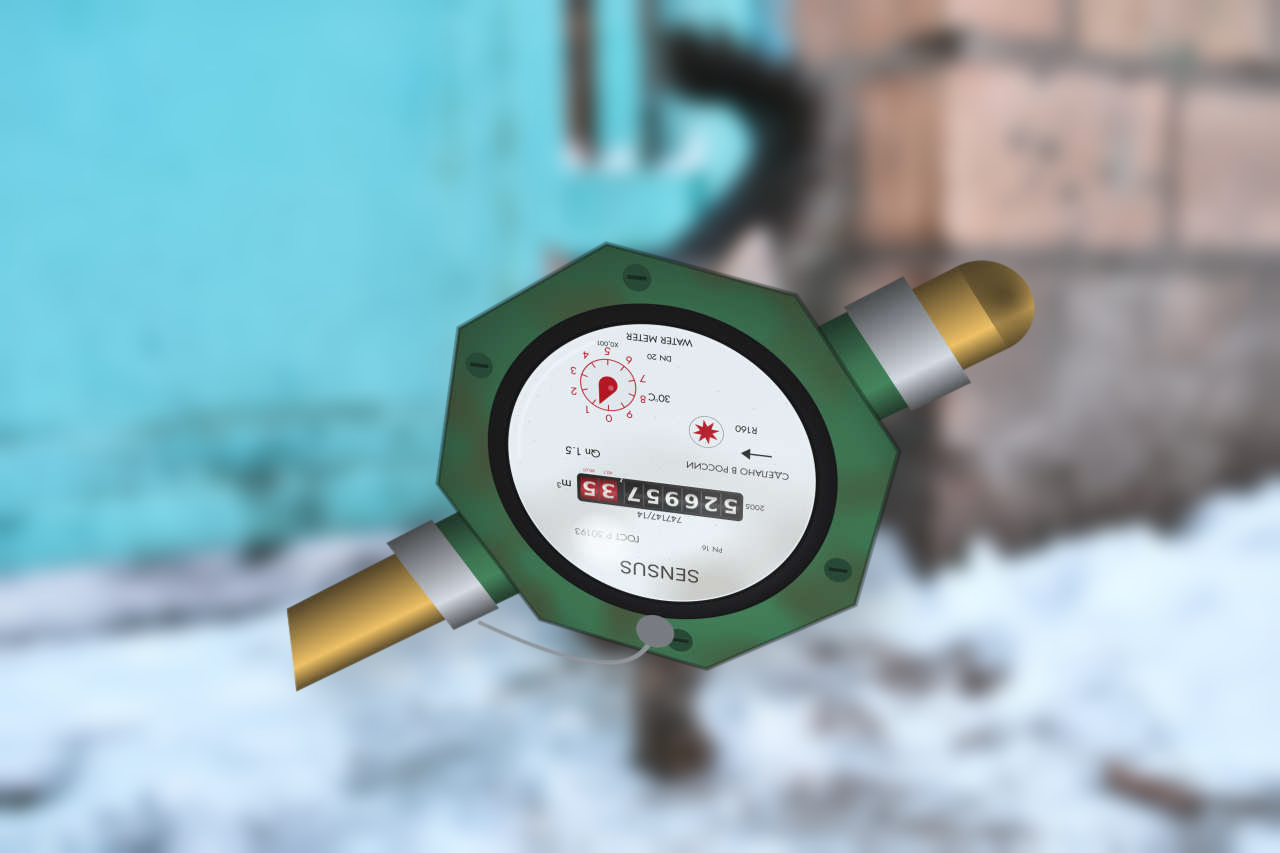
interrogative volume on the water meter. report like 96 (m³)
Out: 526957.350 (m³)
